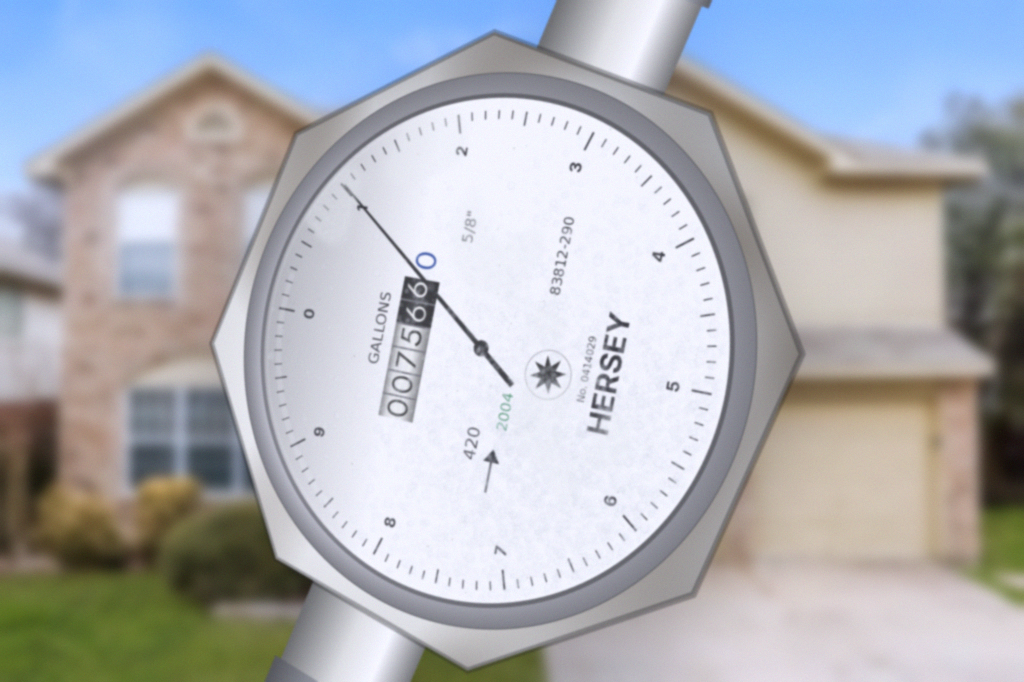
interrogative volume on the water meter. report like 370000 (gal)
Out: 75661.0 (gal)
